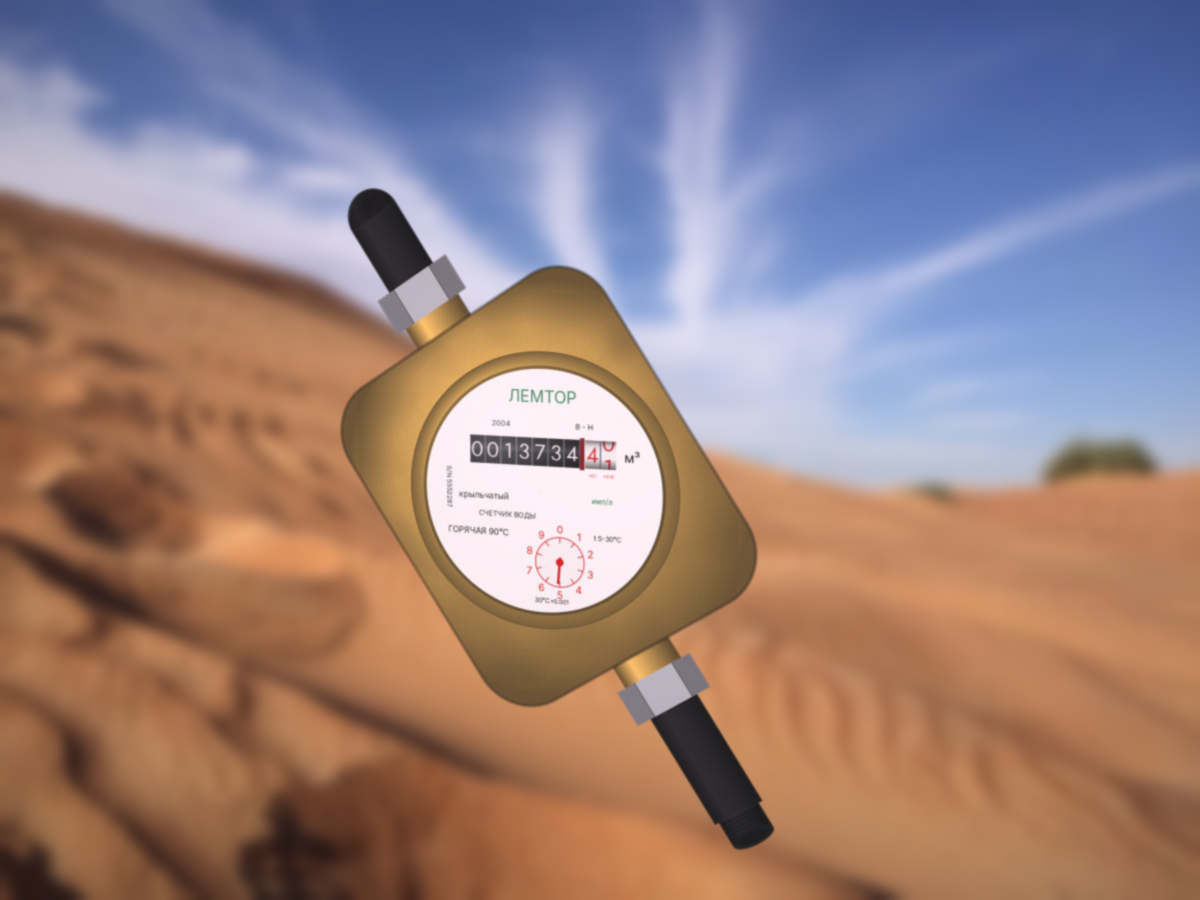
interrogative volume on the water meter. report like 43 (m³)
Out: 13734.405 (m³)
